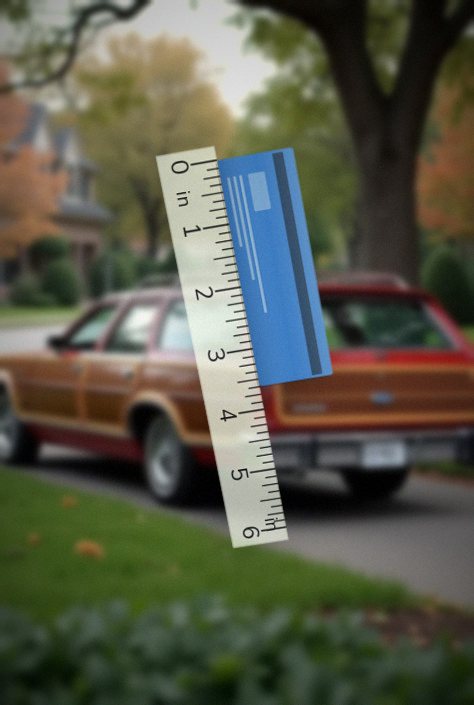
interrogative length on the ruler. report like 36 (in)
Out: 3.625 (in)
